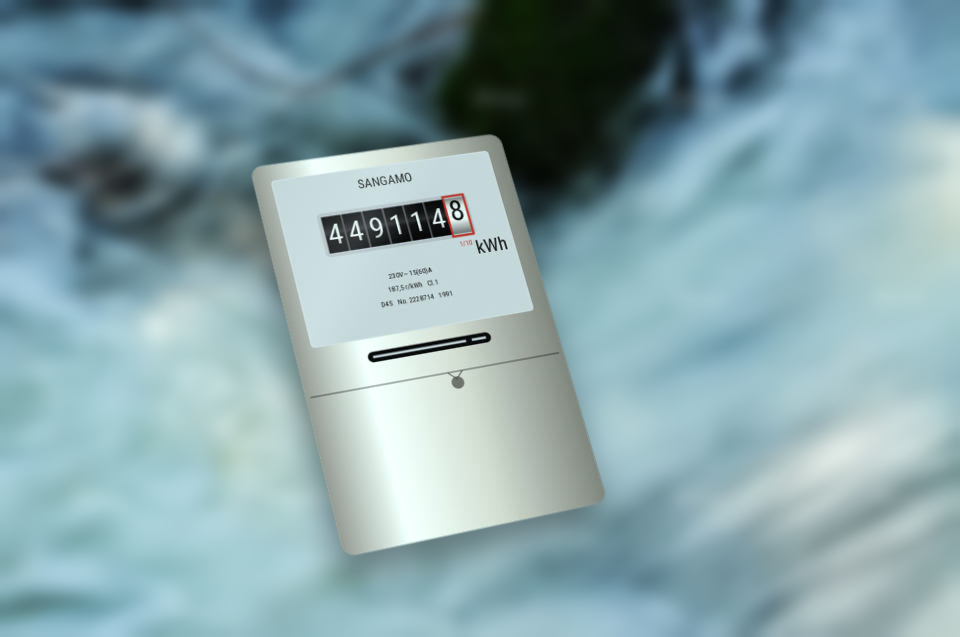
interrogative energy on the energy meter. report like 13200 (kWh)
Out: 449114.8 (kWh)
